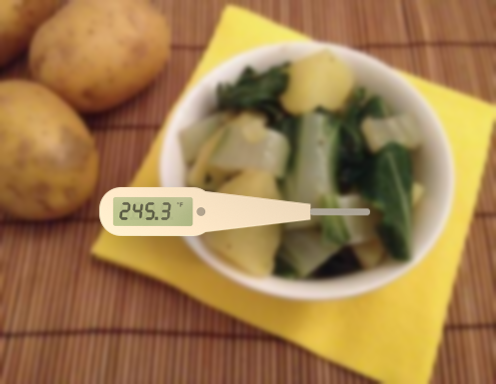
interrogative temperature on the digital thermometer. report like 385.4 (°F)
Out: 245.3 (°F)
